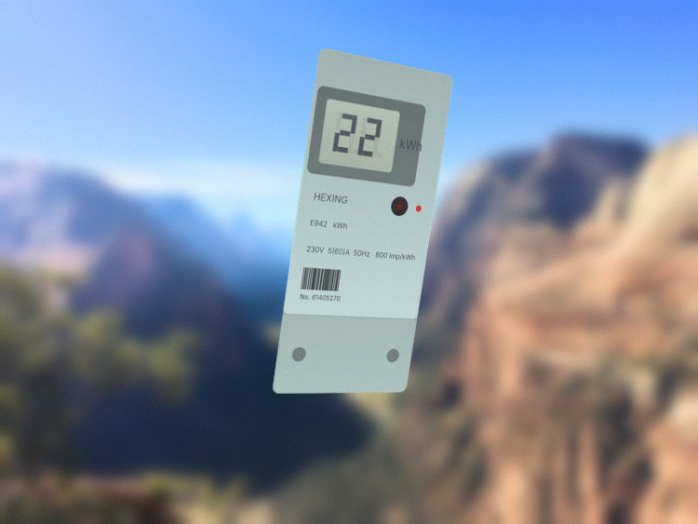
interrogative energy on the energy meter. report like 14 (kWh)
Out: 22 (kWh)
